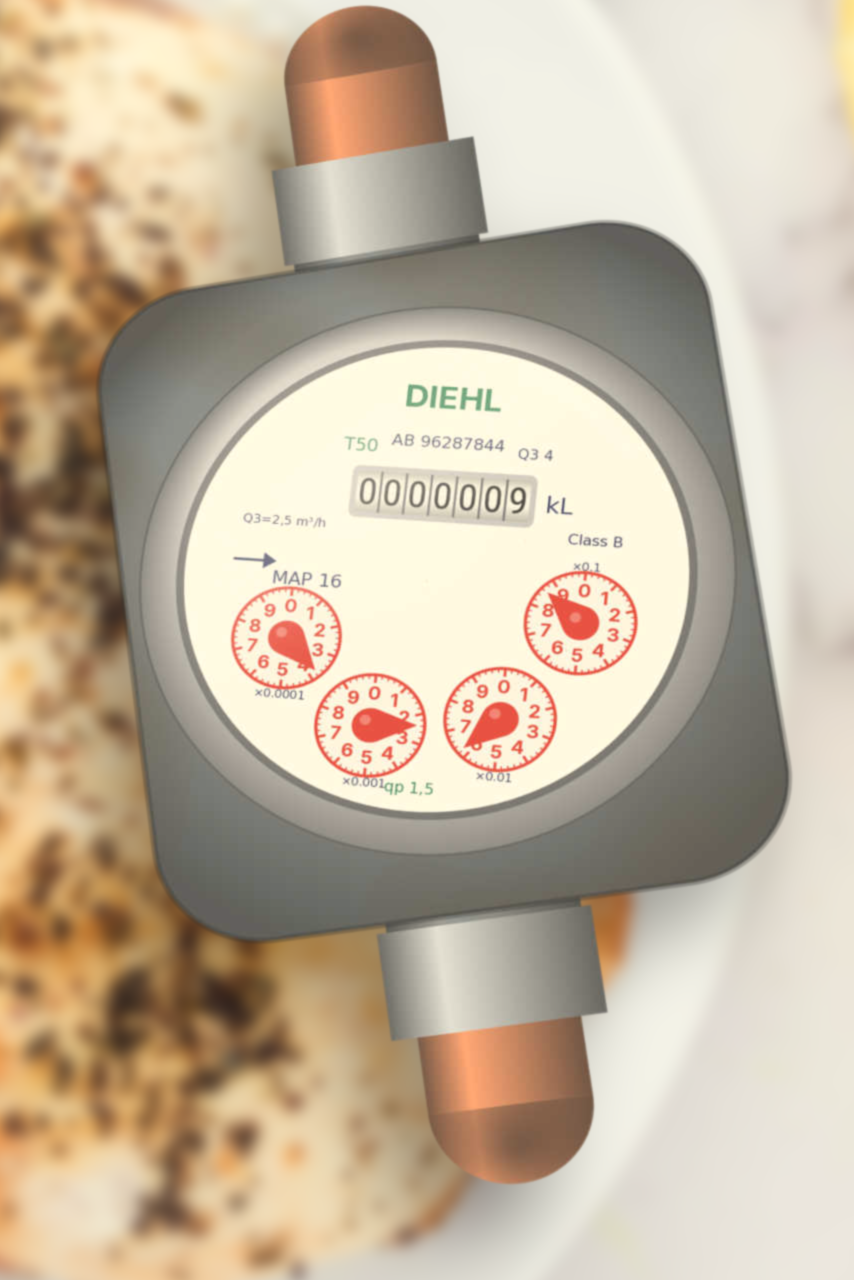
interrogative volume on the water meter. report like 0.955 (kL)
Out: 9.8623 (kL)
